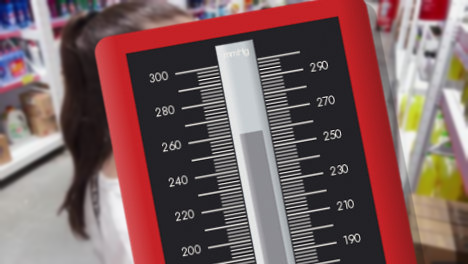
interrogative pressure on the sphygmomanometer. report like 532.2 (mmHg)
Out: 260 (mmHg)
